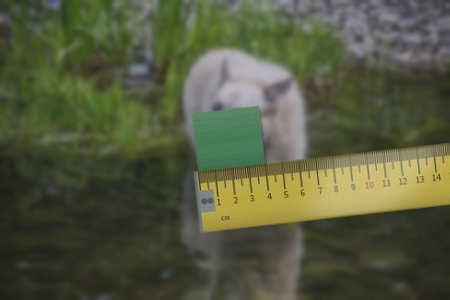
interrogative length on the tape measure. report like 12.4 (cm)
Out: 4 (cm)
